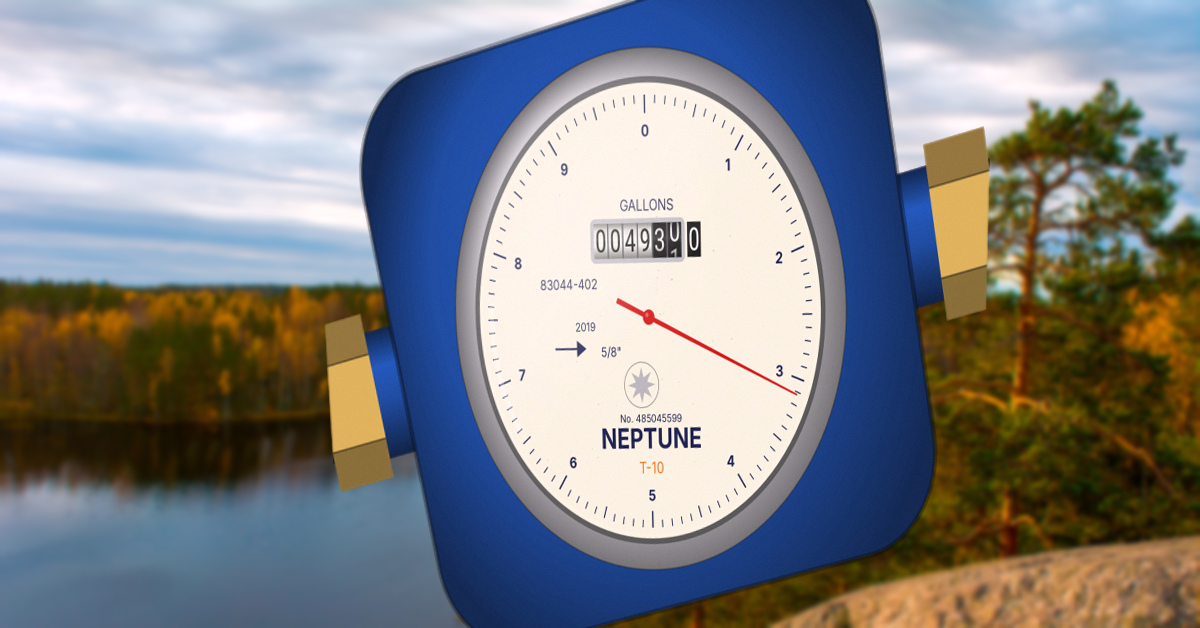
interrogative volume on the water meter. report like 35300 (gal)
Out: 49303.1 (gal)
